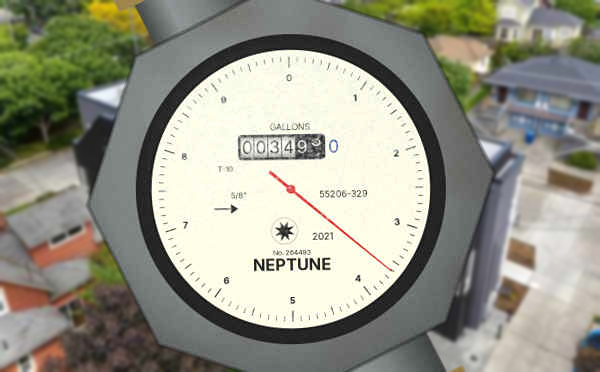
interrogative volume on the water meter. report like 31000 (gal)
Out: 34933.6 (gal)
